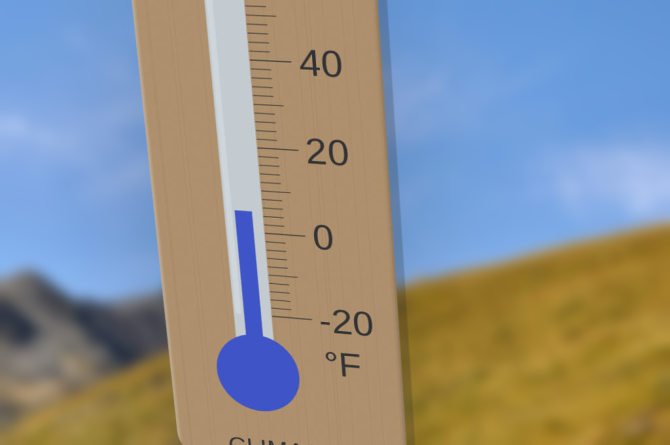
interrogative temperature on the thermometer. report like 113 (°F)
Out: 5 (°F)
